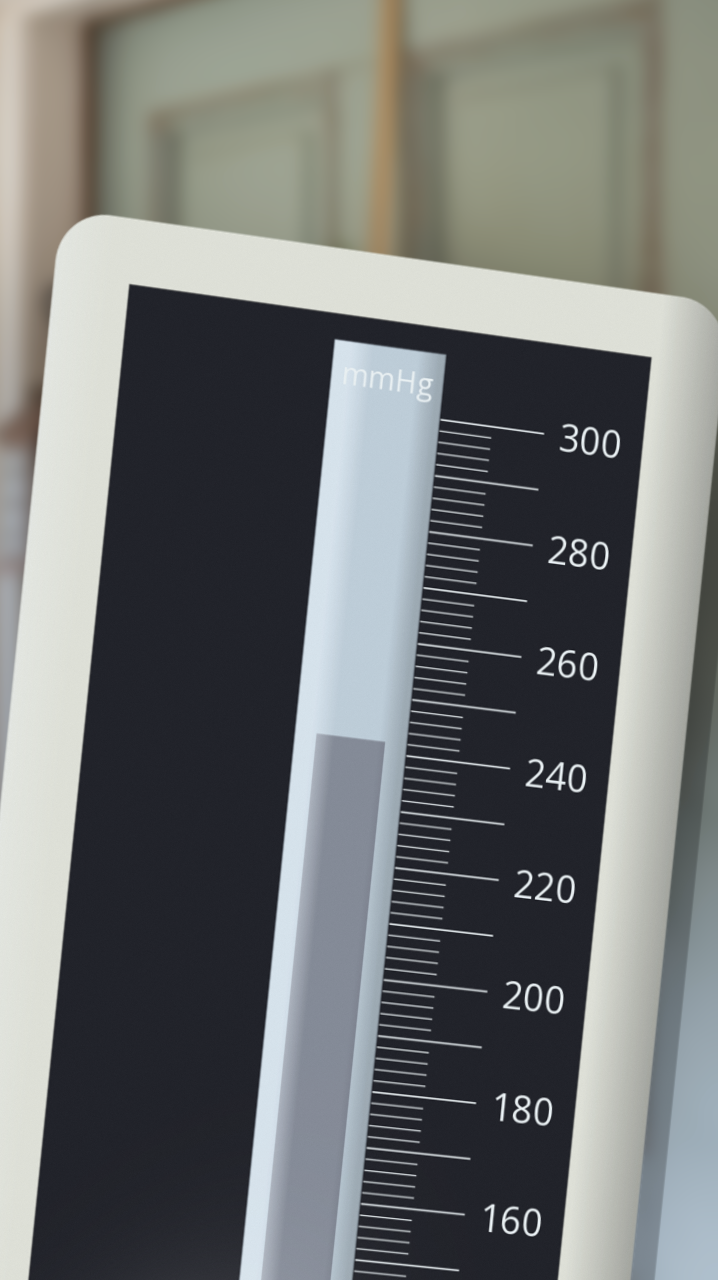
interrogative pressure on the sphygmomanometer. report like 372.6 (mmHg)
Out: 242 (mmHg)
